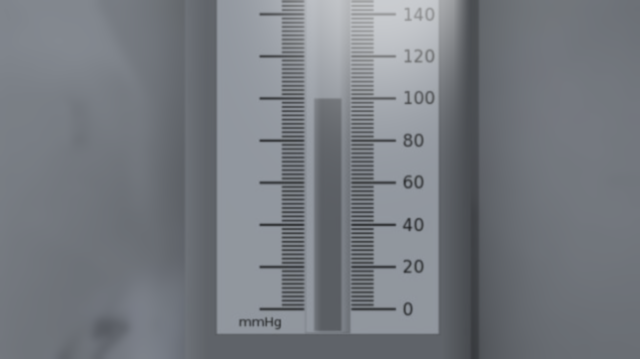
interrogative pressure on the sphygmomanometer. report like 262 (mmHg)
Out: 100 (mmHg)
